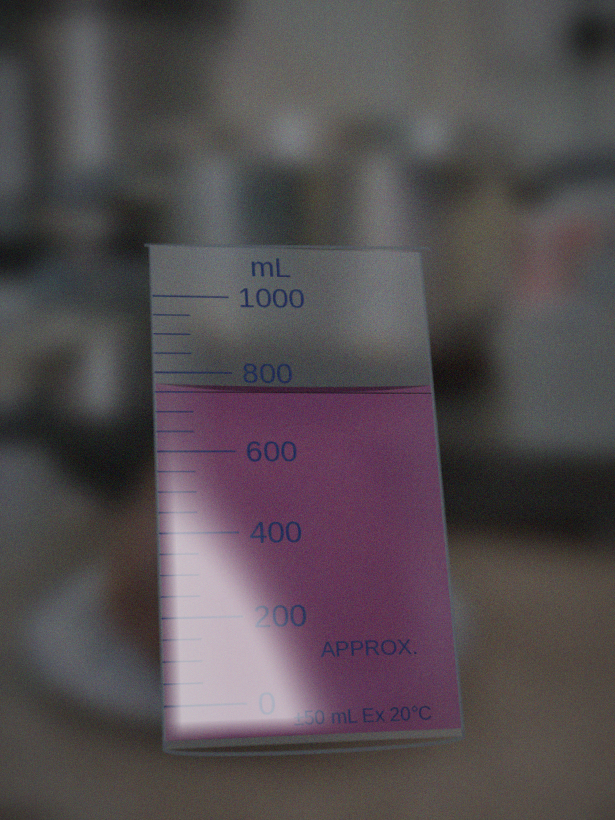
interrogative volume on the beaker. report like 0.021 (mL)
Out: 750 (mL)
